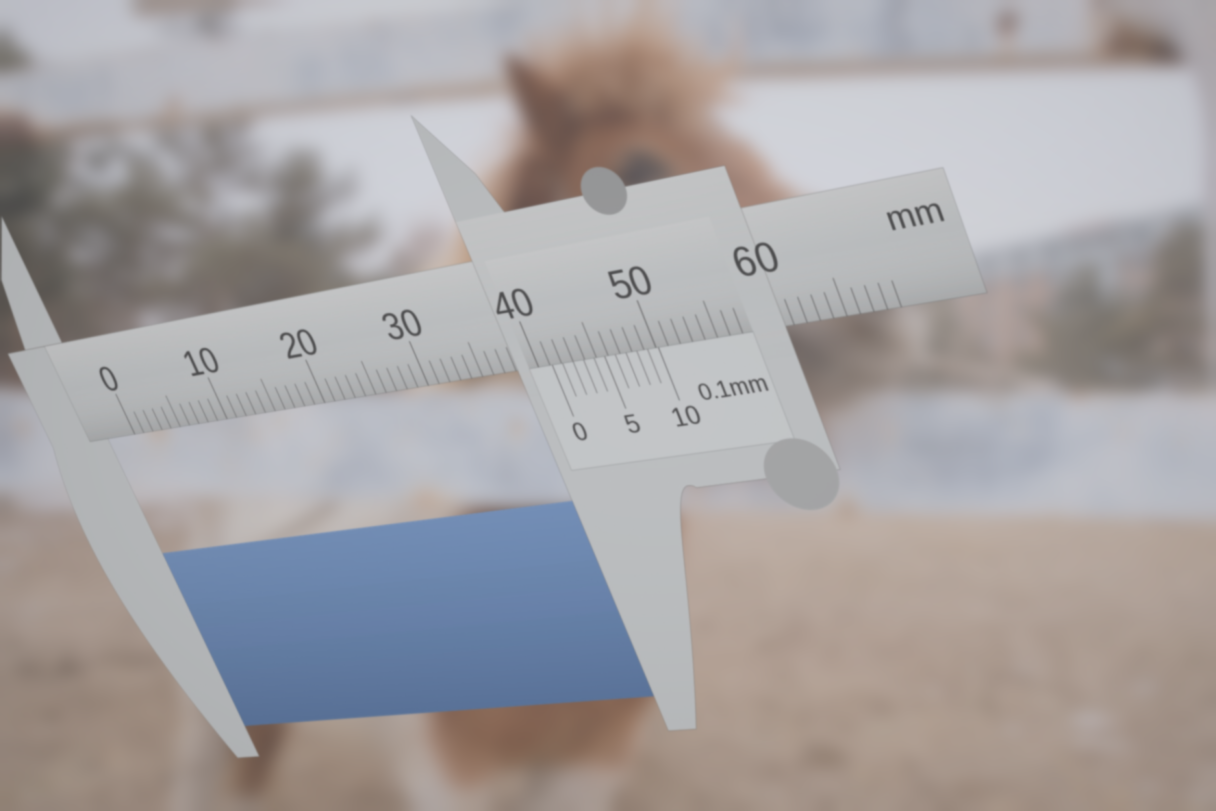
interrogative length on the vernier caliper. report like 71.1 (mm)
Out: 41.2 (mm)
